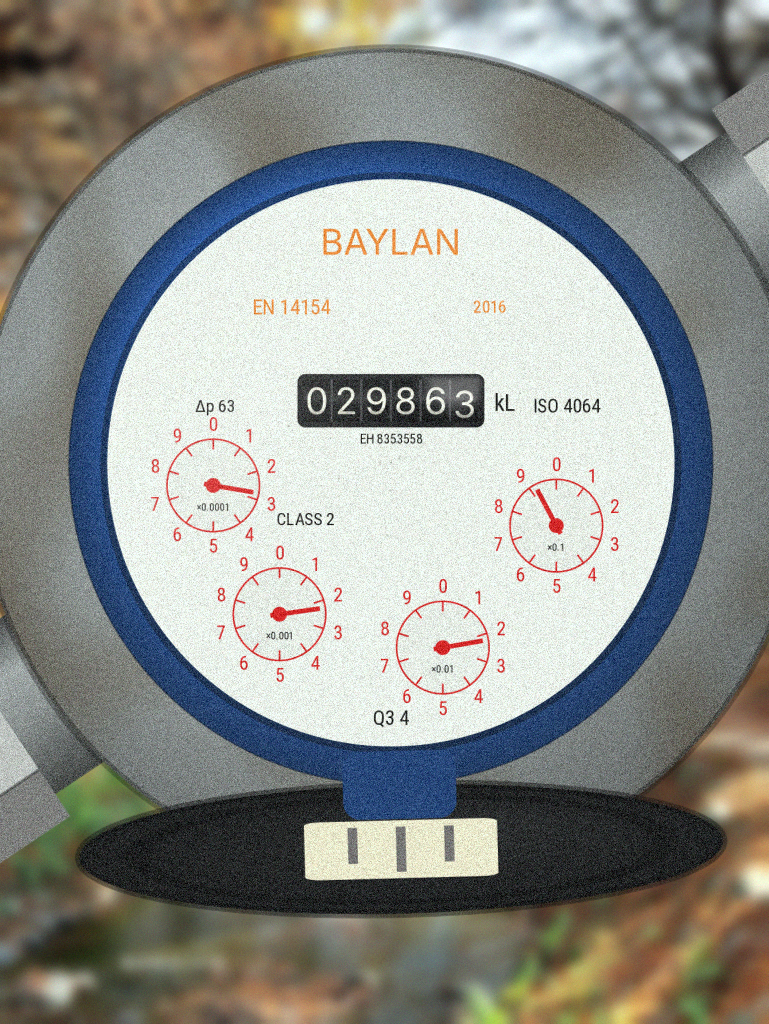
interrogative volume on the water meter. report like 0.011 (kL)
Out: 29862.9222 (kL)
